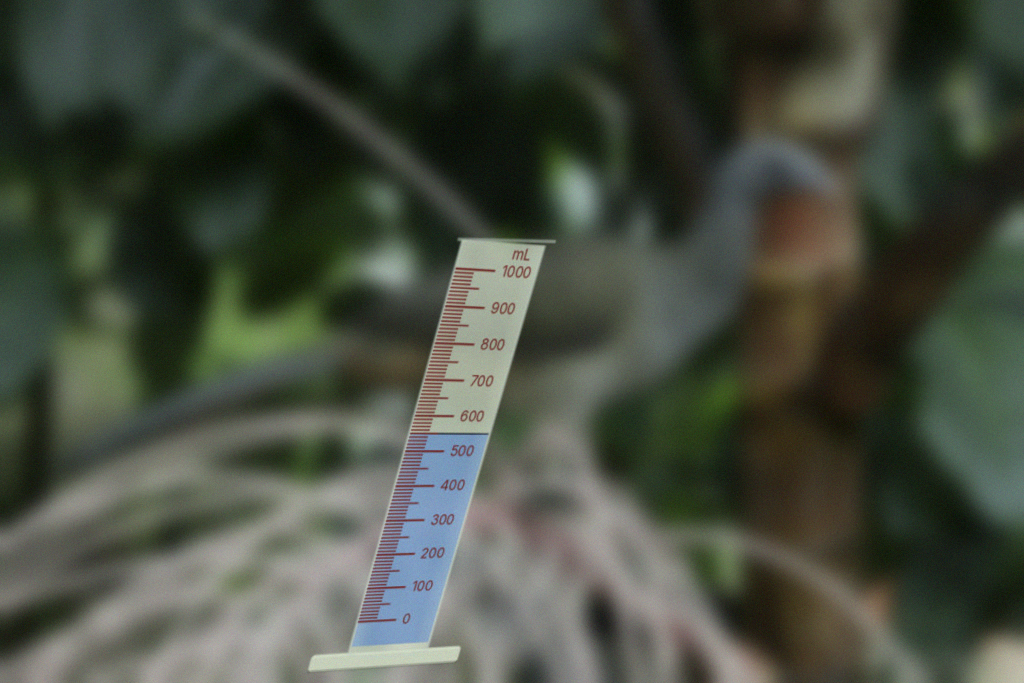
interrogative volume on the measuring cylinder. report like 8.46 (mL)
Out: 550 (mL)
